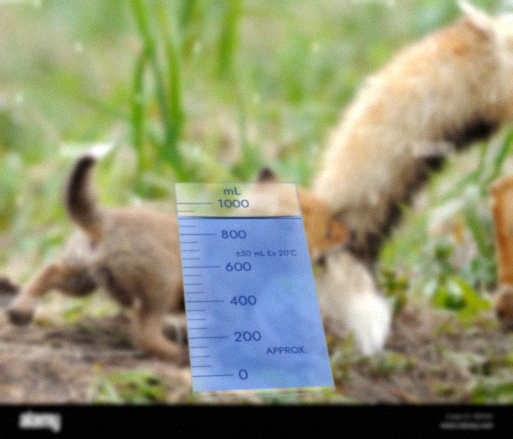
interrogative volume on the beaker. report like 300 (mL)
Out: 900 (mL)
